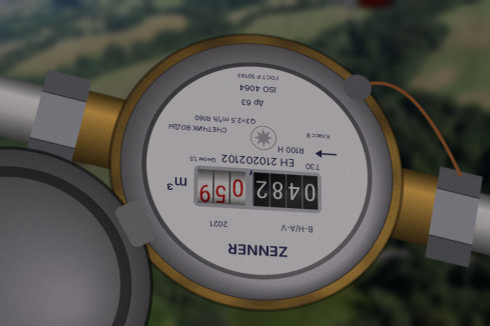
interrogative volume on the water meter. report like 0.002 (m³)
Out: 482.059 (m³)
